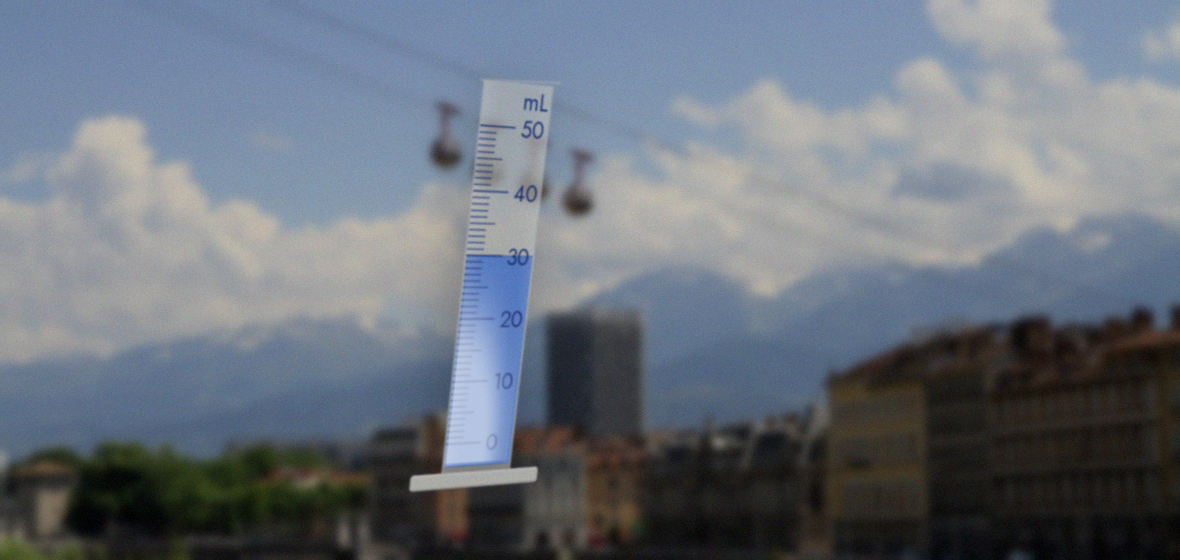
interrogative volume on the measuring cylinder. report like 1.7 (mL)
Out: 30 (mL)
